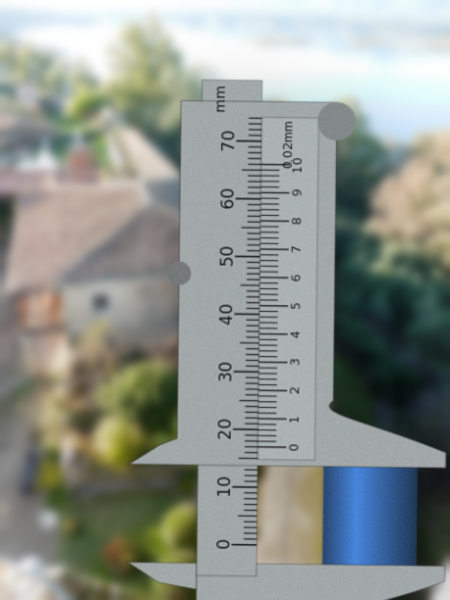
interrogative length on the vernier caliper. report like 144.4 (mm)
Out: 17.0 (mm)
